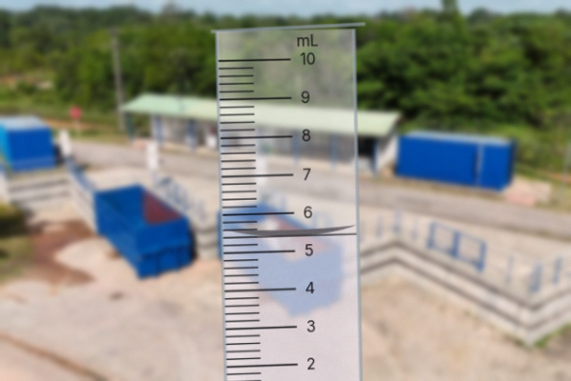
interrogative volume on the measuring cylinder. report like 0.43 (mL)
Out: 5.4 (mL)
